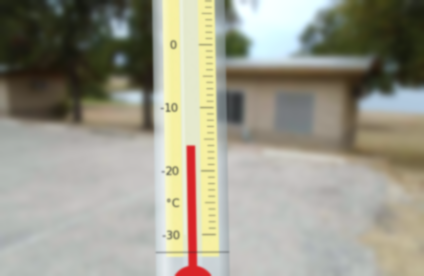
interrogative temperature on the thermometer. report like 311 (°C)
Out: -16 (°C)
